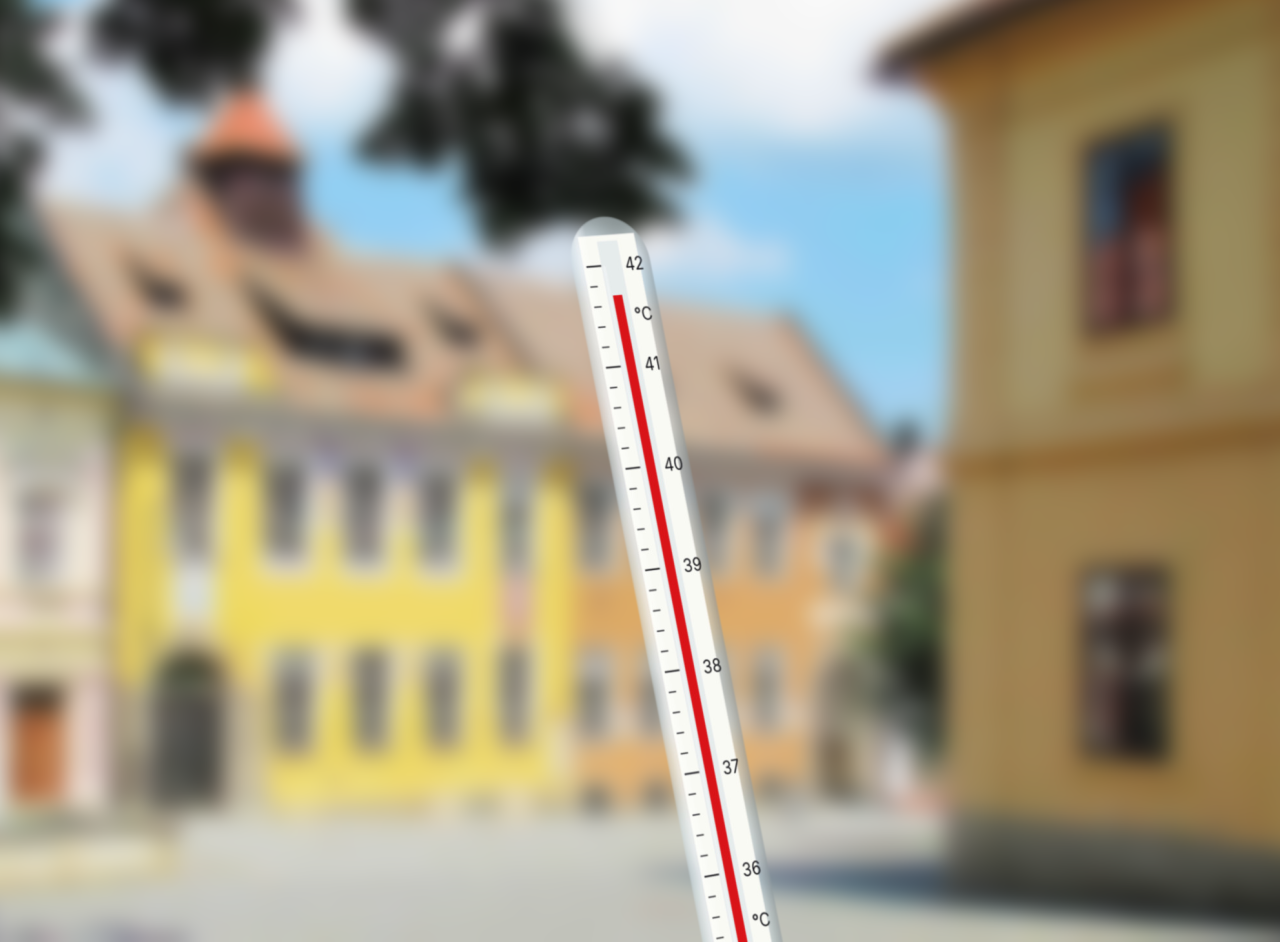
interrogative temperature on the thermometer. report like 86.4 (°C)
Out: 41.7 (°C)
